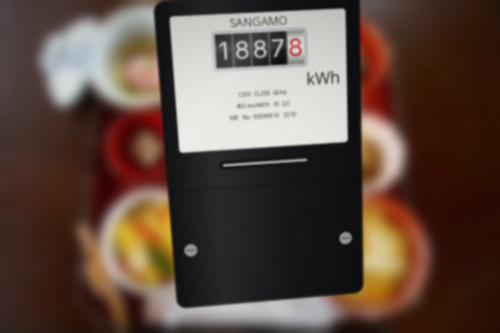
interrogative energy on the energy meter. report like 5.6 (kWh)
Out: 1887.8 (kWh)
